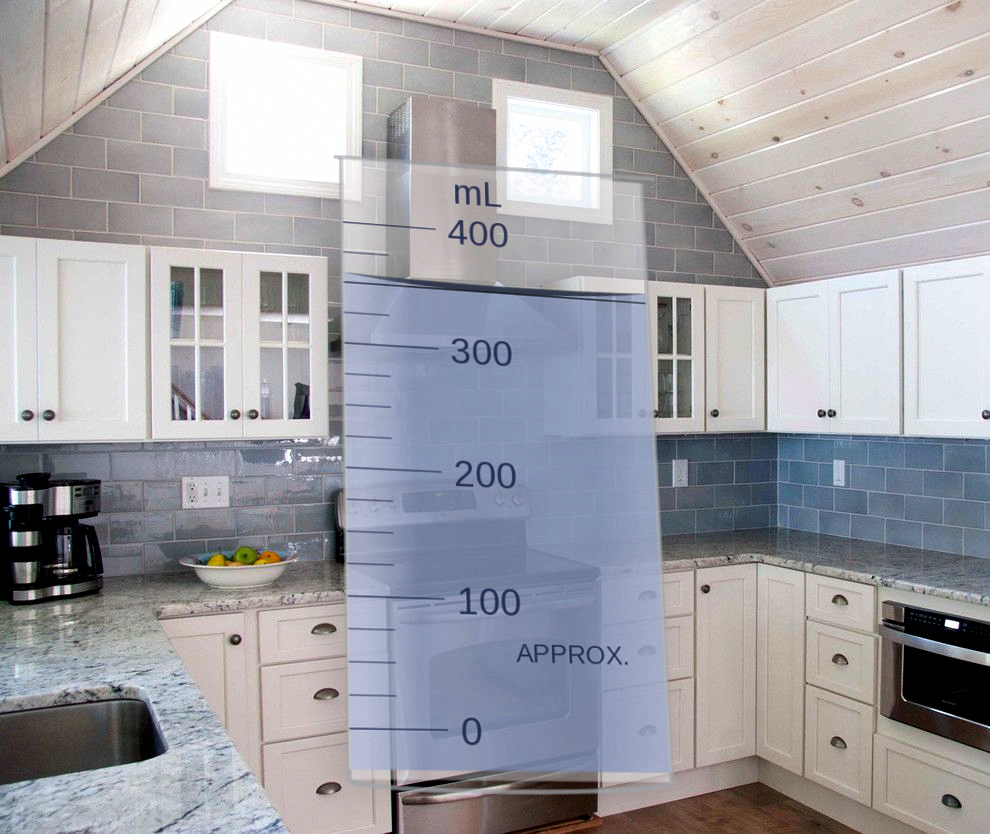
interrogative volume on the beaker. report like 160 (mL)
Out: 350 (mL)
